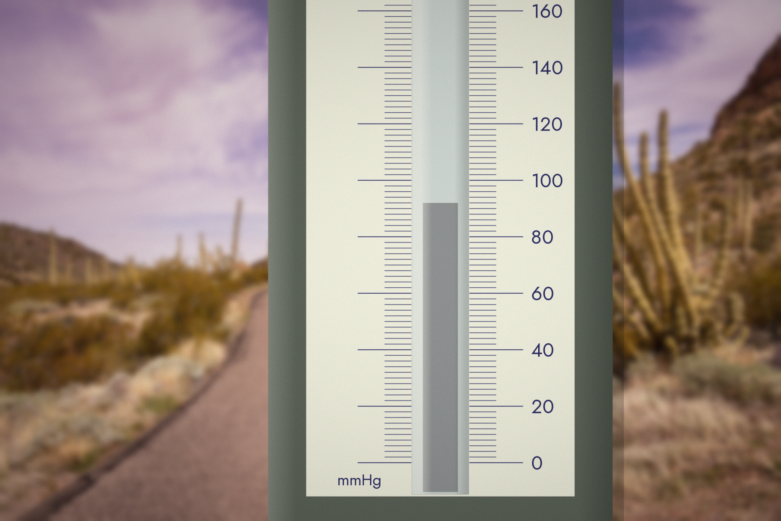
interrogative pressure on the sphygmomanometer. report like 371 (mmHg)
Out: 92 (mmHg)
